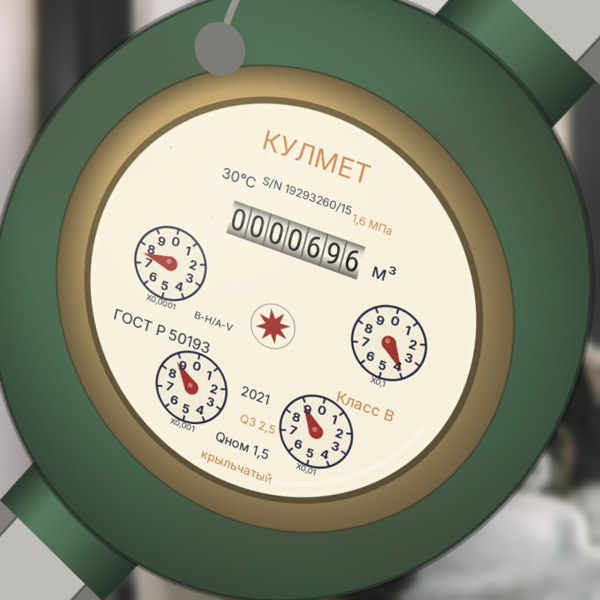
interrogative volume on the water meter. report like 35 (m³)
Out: 696.3887 (m³)
